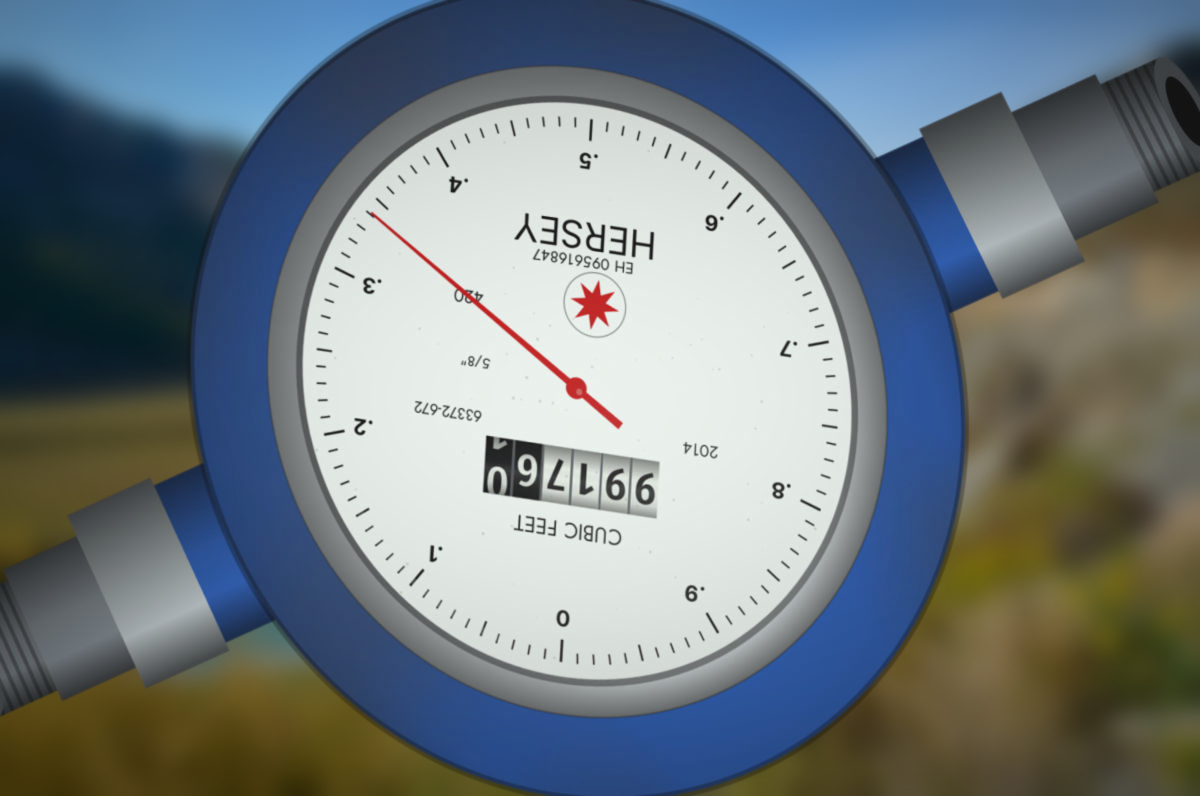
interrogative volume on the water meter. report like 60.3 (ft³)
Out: 991760.34 (ft³)
